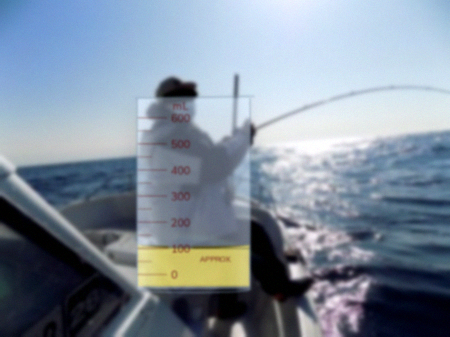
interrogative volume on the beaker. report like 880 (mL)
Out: 100 (mL)
